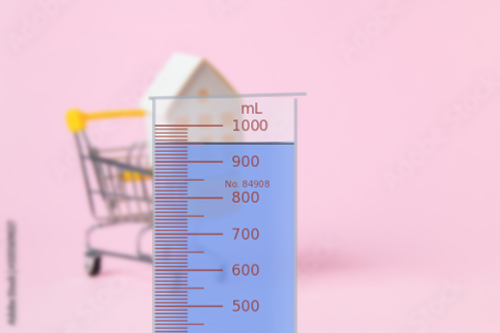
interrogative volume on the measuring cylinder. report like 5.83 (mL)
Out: 950 (mL)
